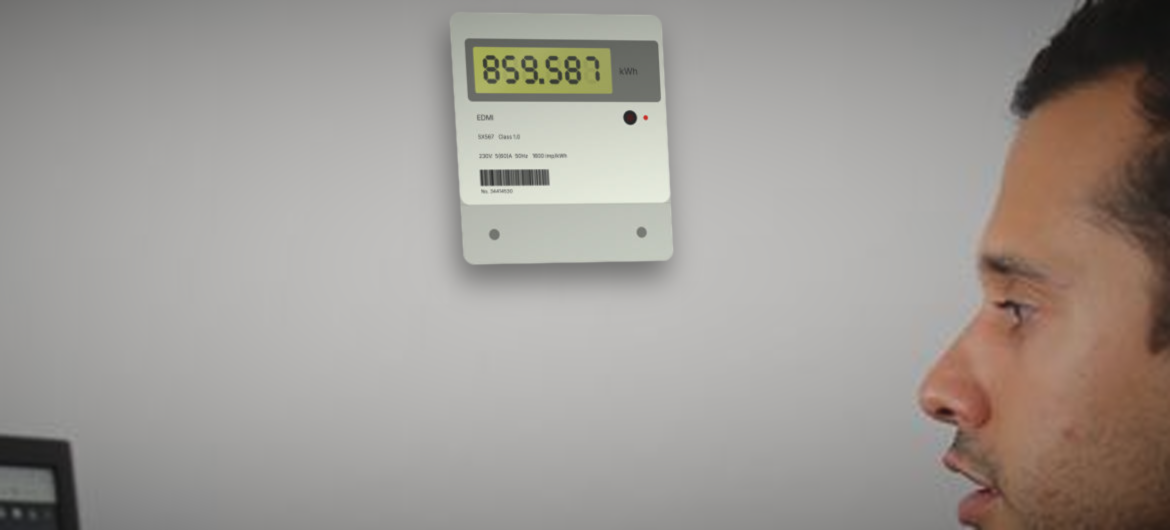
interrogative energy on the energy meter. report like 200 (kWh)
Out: 859.587 (kWh)
